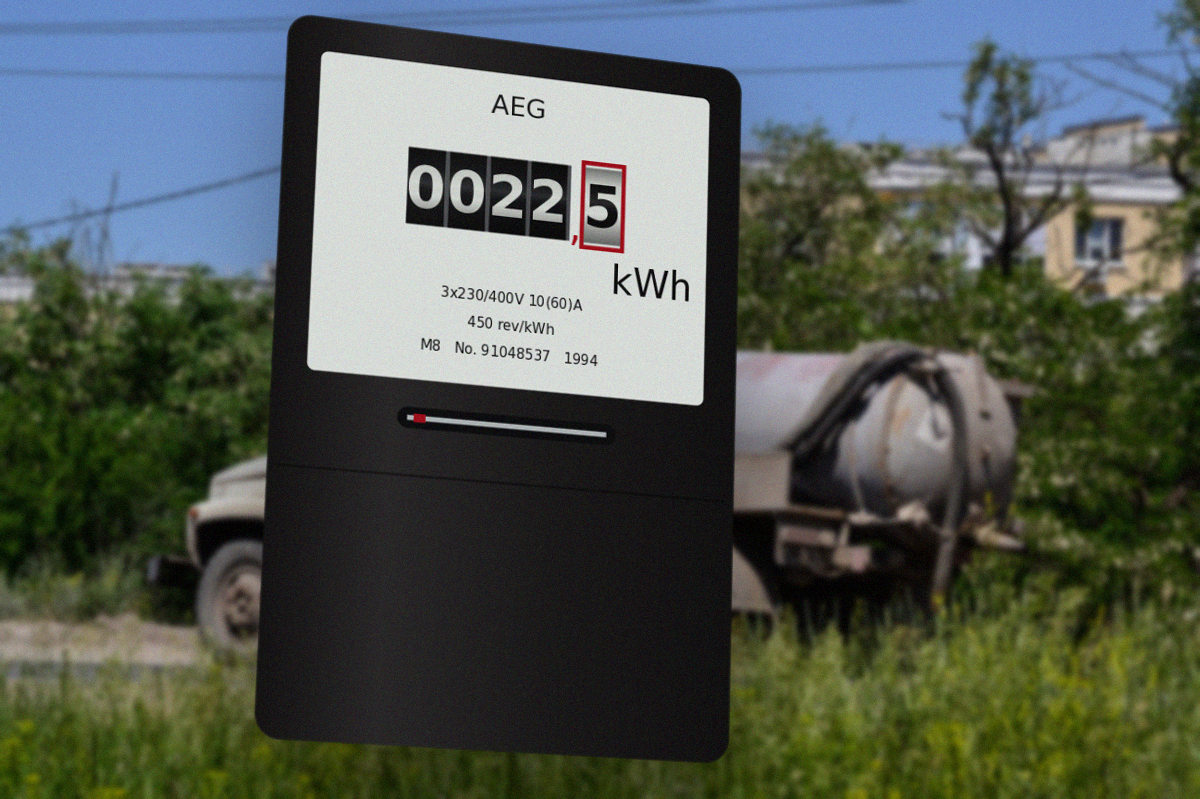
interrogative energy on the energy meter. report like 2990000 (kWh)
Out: 22.5 (kWh)
